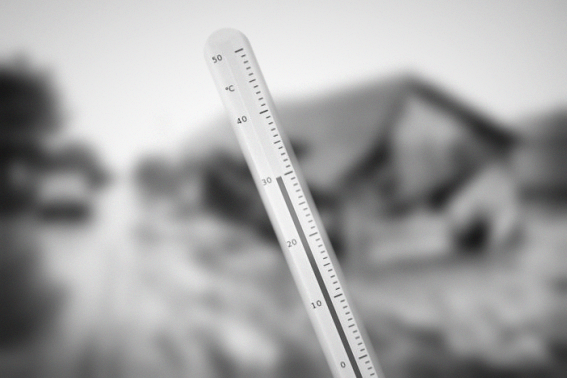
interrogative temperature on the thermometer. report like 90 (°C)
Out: 30 (°C)
